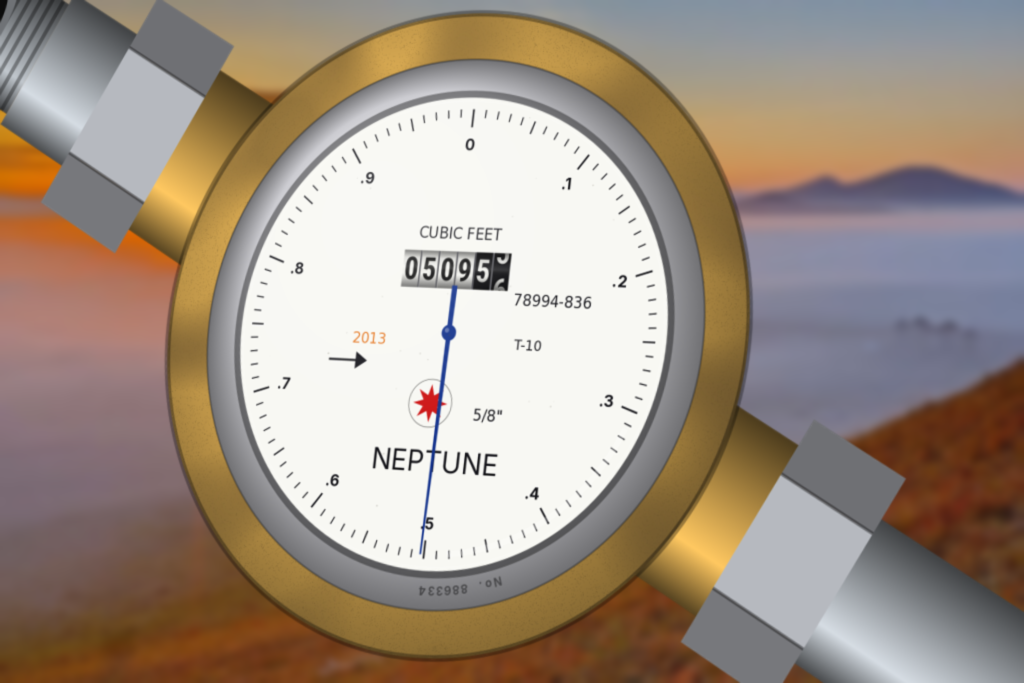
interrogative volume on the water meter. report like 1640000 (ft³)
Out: 50955.50 (ft³)
